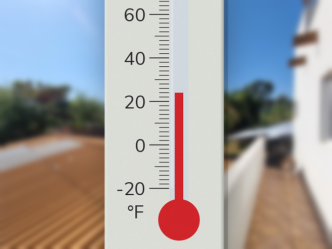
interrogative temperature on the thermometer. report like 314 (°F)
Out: 24 (°F)
